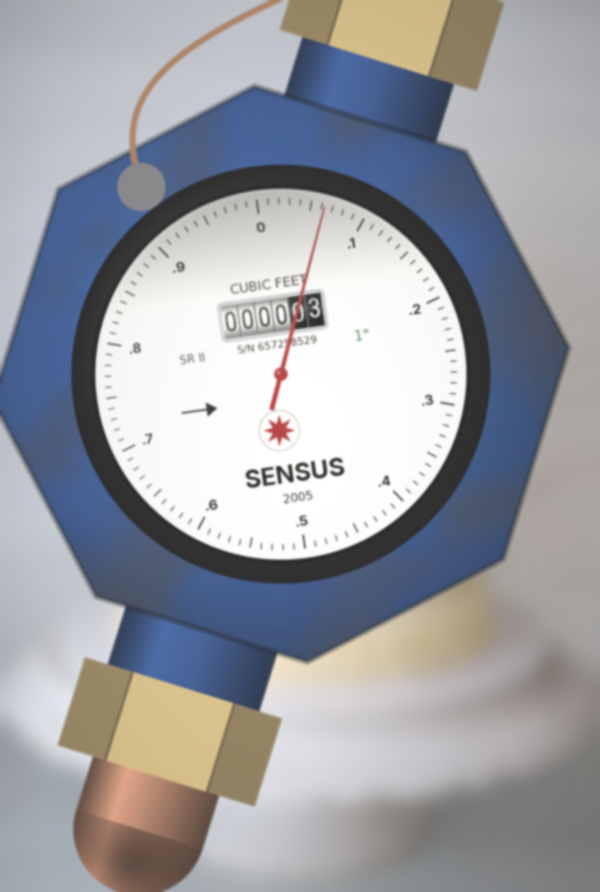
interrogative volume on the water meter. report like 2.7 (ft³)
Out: 3.06 (ft³)
